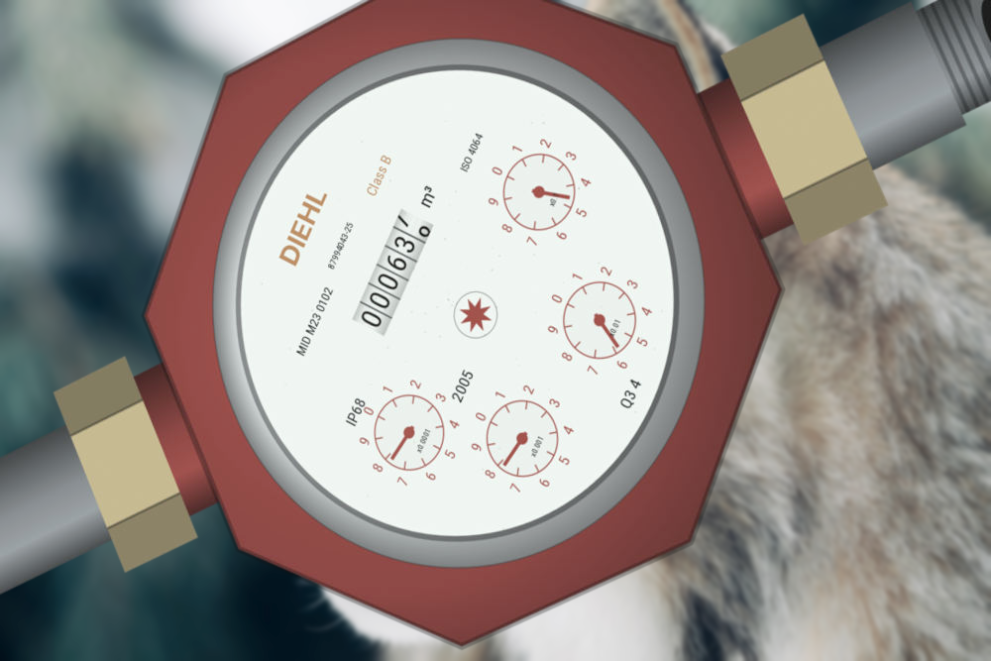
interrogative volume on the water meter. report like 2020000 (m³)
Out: 637.4577 (m³)
